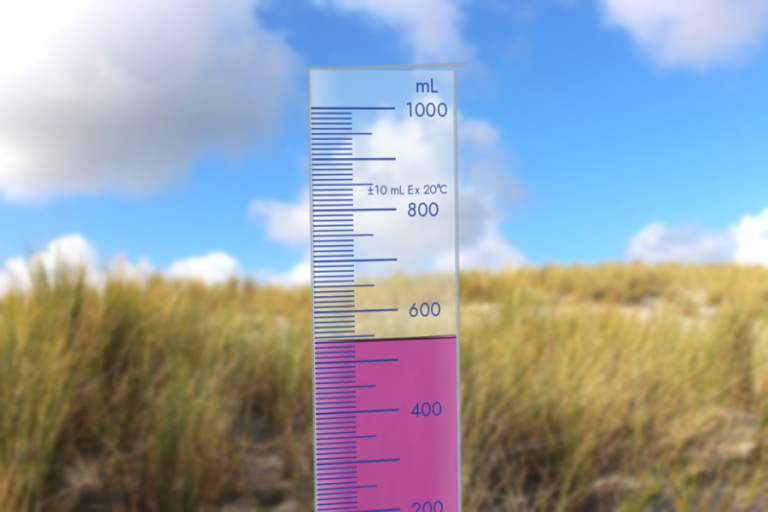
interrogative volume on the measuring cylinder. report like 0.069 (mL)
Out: 540 (mL)
